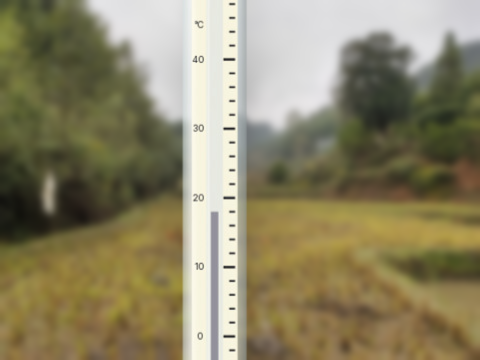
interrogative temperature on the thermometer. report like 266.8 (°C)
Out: 18 (°C)
